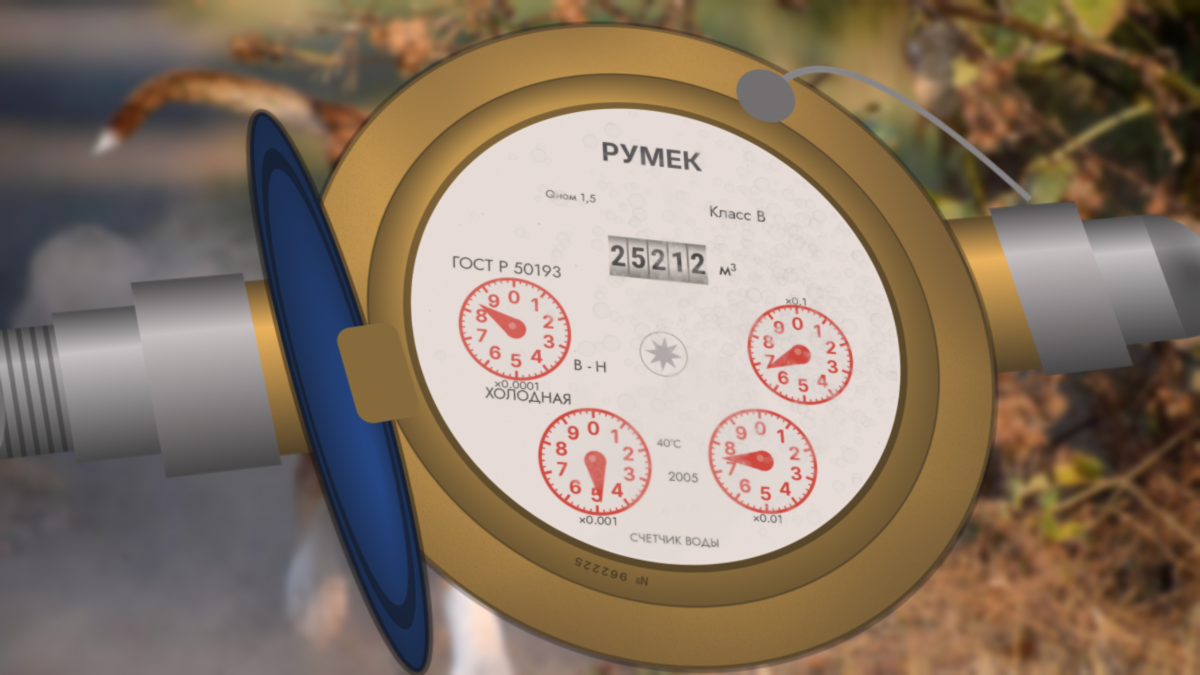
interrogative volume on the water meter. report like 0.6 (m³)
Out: 25212.6748 (m³)
